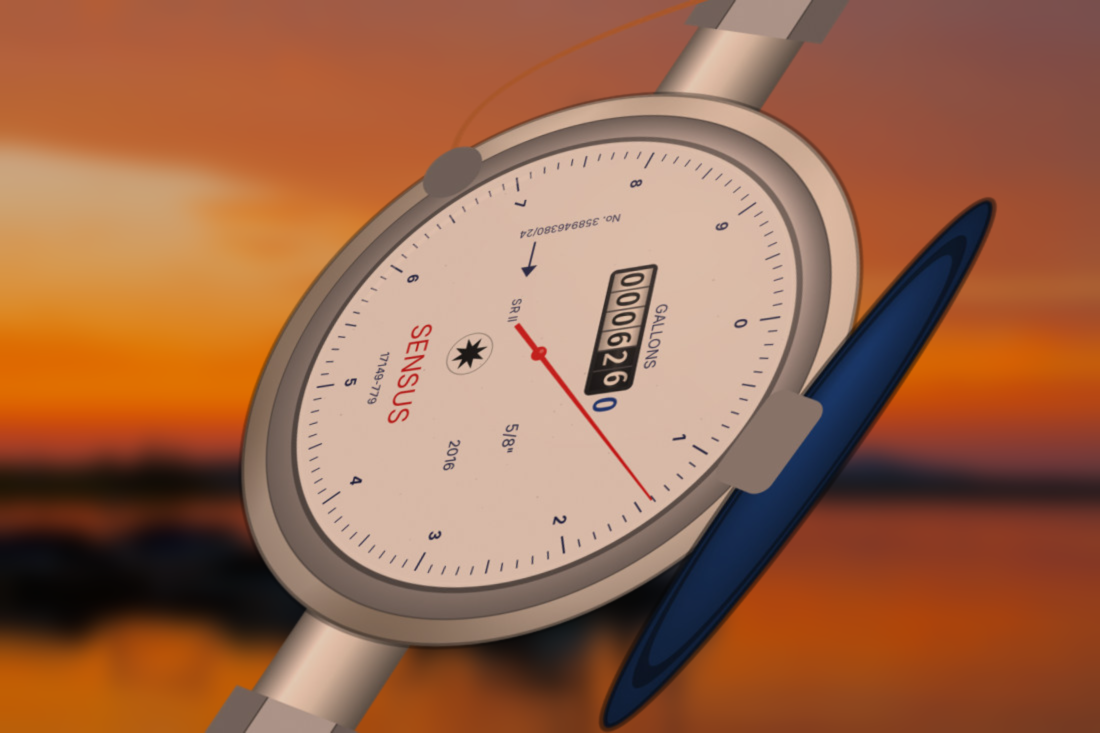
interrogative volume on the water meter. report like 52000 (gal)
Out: 6261.4 (gal)
